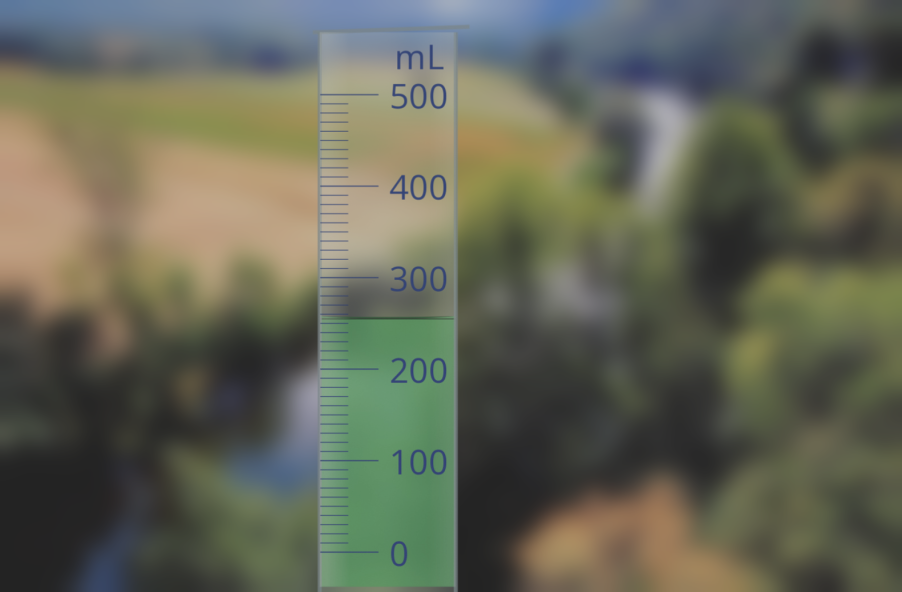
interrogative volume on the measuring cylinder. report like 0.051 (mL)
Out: 255 (mL)
